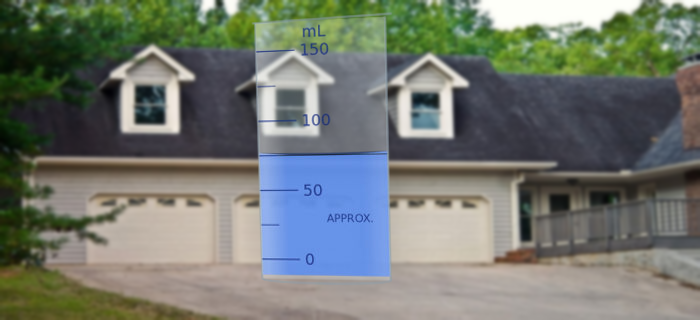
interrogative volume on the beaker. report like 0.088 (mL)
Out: 75 (mL)
